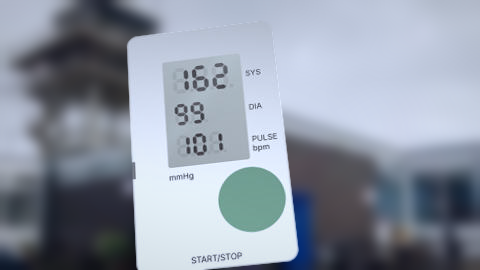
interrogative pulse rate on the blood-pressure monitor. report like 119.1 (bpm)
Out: 101 (bpm)
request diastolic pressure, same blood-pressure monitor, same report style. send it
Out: 99 (mmHg)
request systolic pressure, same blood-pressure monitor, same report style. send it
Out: 162 (mmHg)
